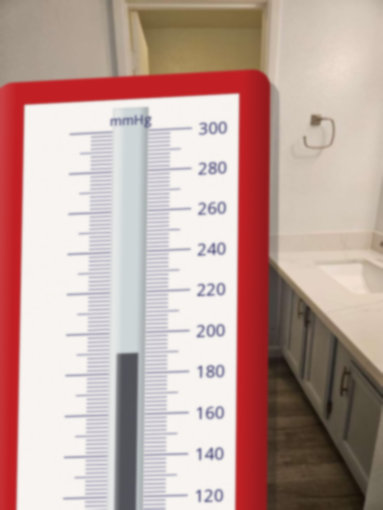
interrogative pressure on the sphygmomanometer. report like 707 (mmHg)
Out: 190 (mmHg)
